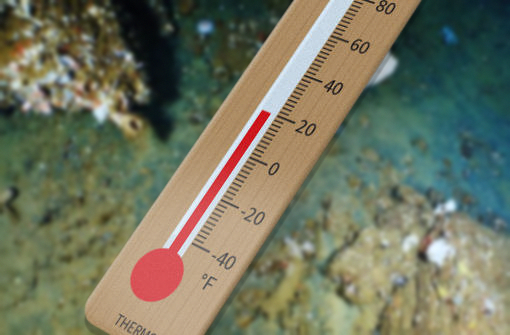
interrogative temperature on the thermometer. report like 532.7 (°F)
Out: 20 (°F)
